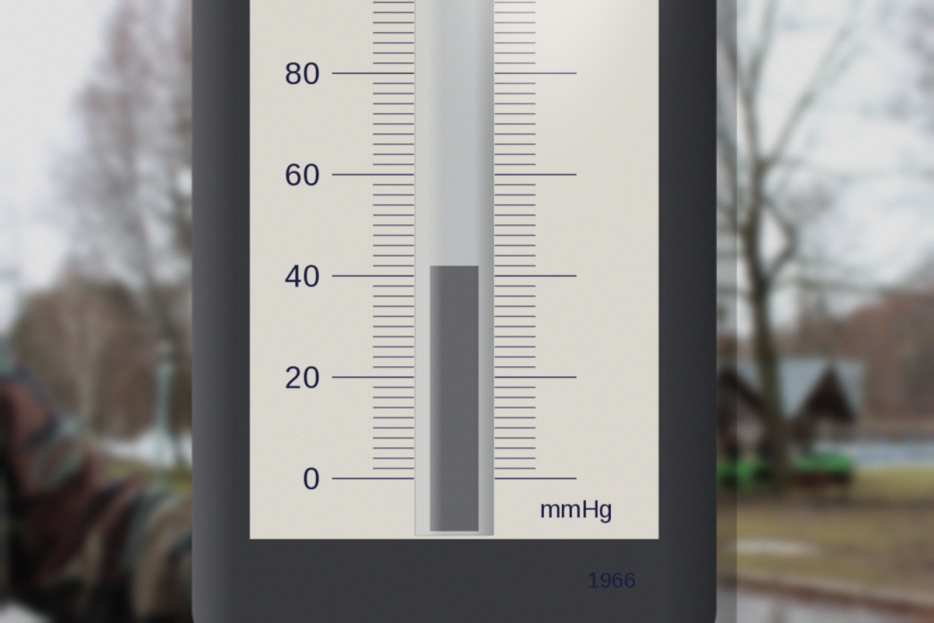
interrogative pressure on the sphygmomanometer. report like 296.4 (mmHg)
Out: 42 (mmHg)
